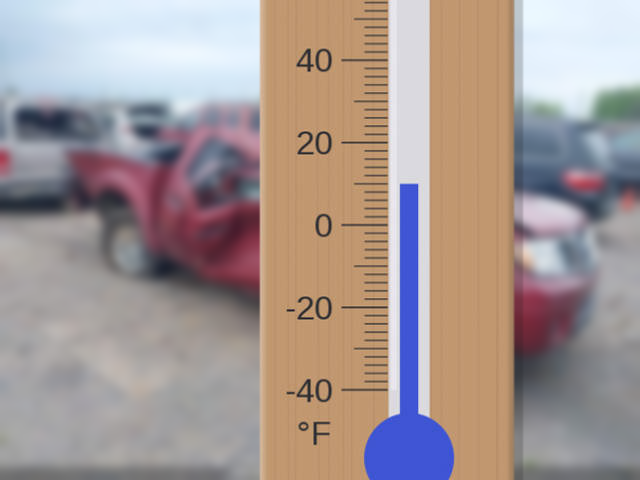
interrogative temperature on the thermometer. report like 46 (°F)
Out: 10 (°F)
